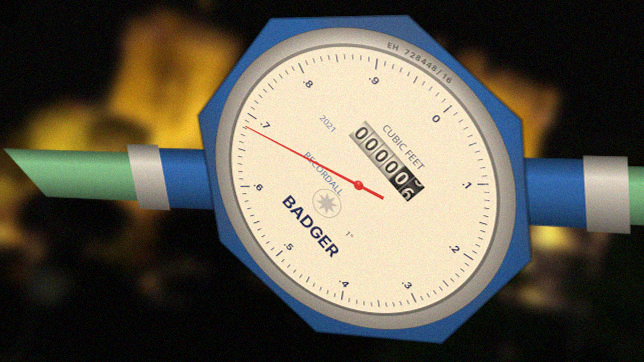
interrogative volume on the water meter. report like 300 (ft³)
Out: 5.68 (ft³)
